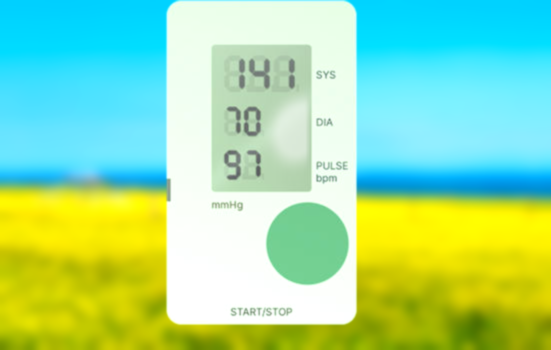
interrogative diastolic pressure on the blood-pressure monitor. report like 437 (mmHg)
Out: 70 (mmHg)
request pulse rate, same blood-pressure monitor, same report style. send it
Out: 97 (bpm)
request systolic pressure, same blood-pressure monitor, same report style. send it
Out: 141 (mmHg)
